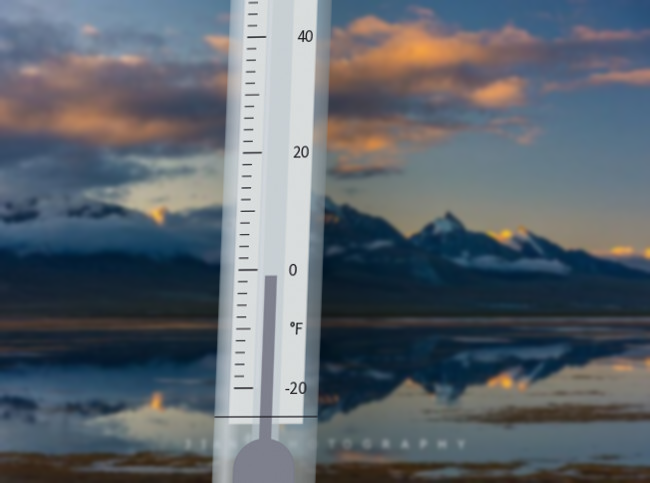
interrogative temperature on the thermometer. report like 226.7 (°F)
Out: -1 (°F)
